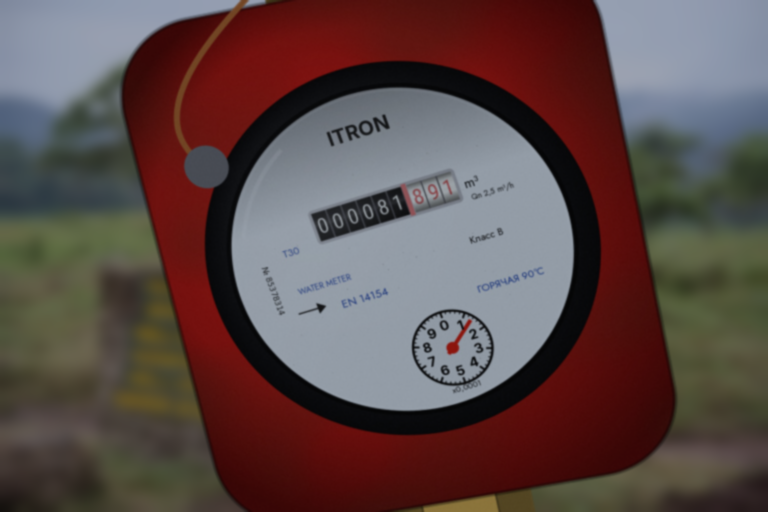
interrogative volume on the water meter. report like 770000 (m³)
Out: 81.8911 (m³)
